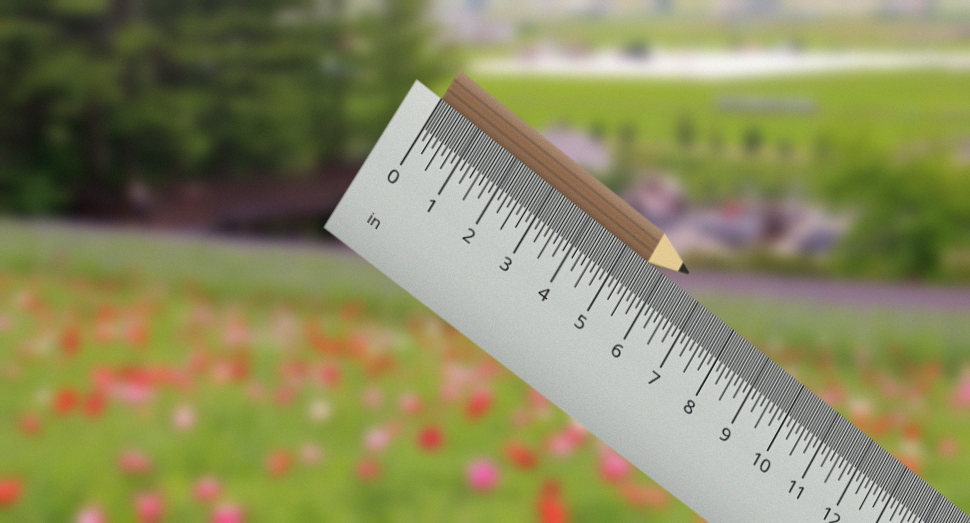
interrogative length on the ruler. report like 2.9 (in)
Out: 6.5 (in)
